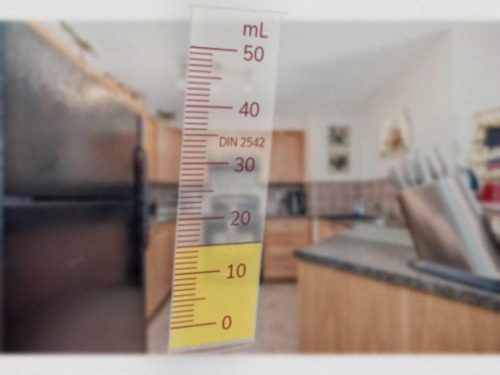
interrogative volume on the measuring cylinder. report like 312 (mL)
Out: 15 (mL)
